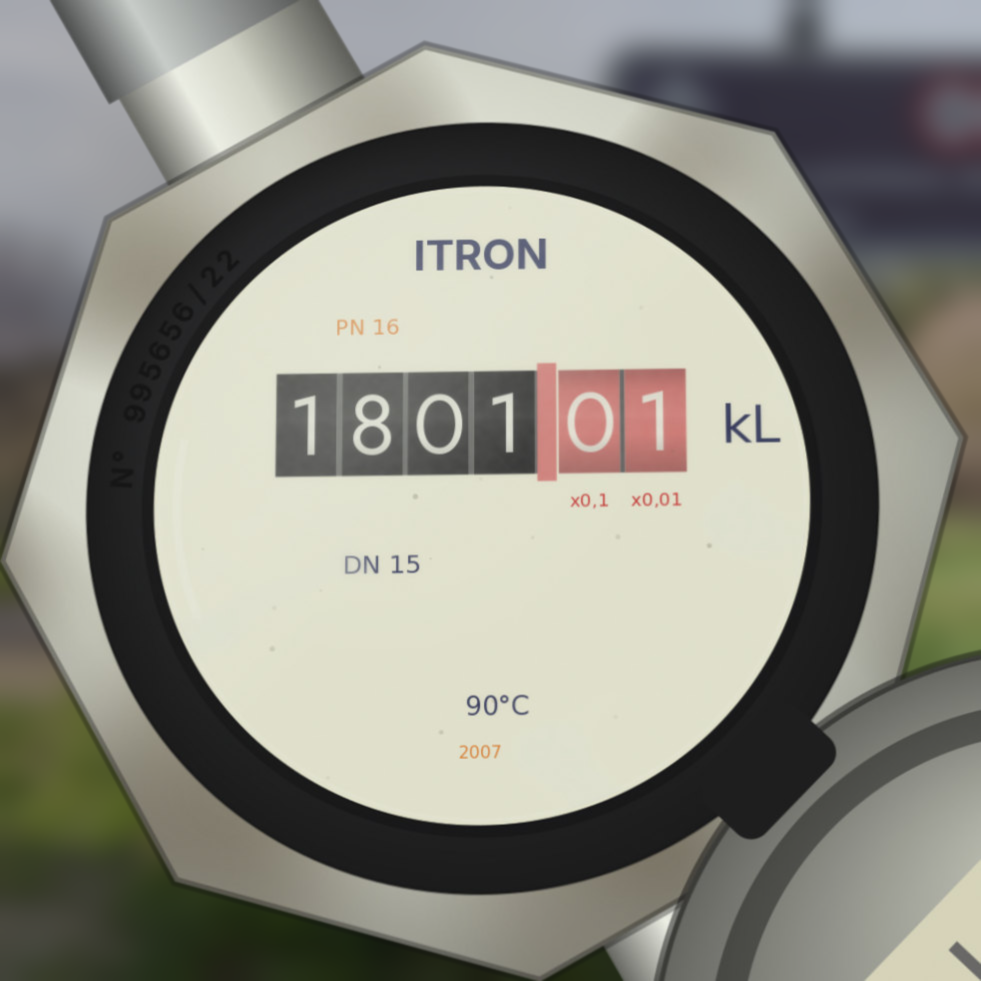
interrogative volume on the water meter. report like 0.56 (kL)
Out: 1801.01 (kL)
